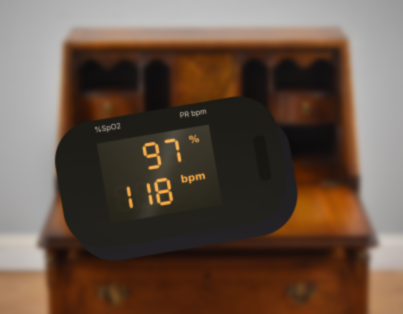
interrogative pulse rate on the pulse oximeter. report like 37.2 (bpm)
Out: 118 (bpm)
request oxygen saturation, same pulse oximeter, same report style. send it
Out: 97 (%)
